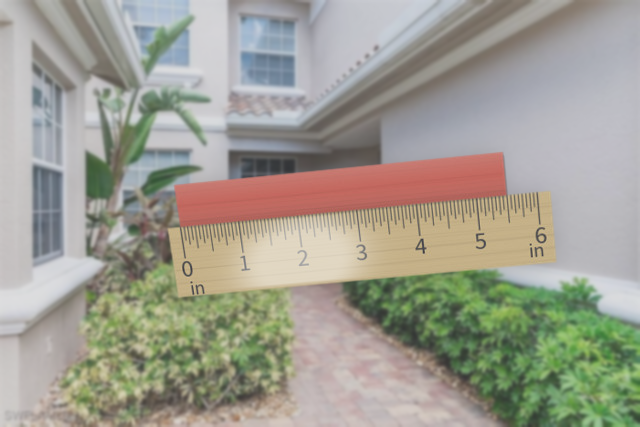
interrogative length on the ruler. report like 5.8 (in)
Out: 5.5 (in)
